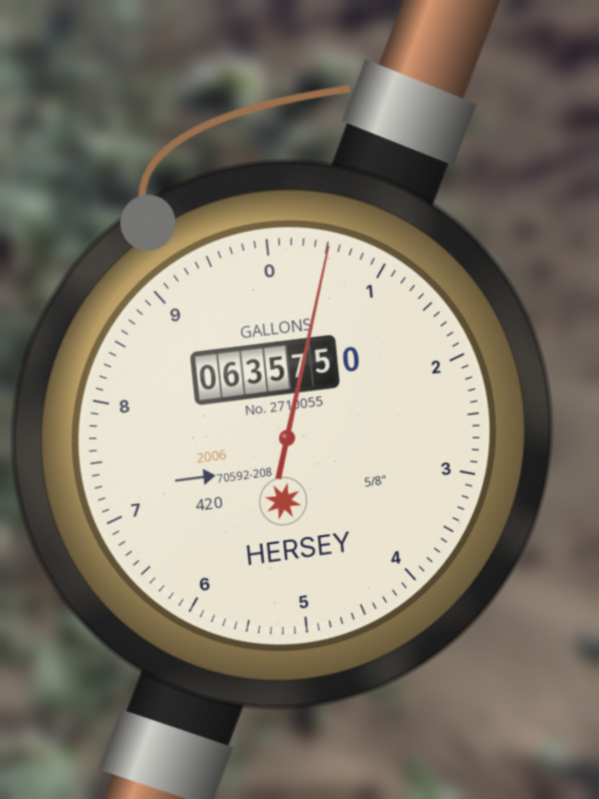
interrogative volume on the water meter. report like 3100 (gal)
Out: 635750.5 (gal)
